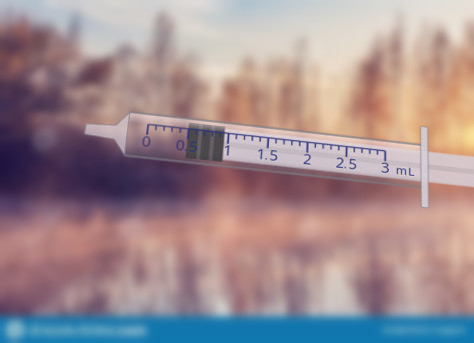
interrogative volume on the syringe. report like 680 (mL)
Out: 0.5 (mL)
